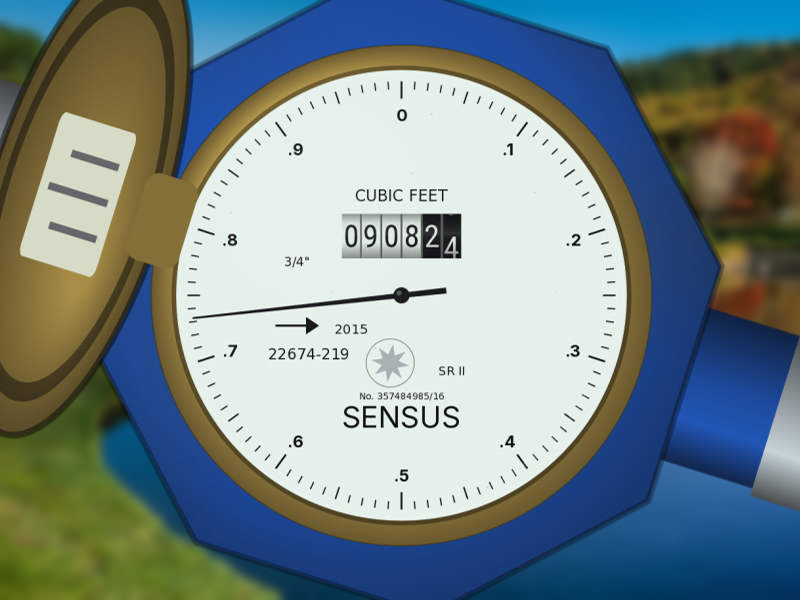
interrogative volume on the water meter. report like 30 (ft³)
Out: 90823.73 (ft³)
